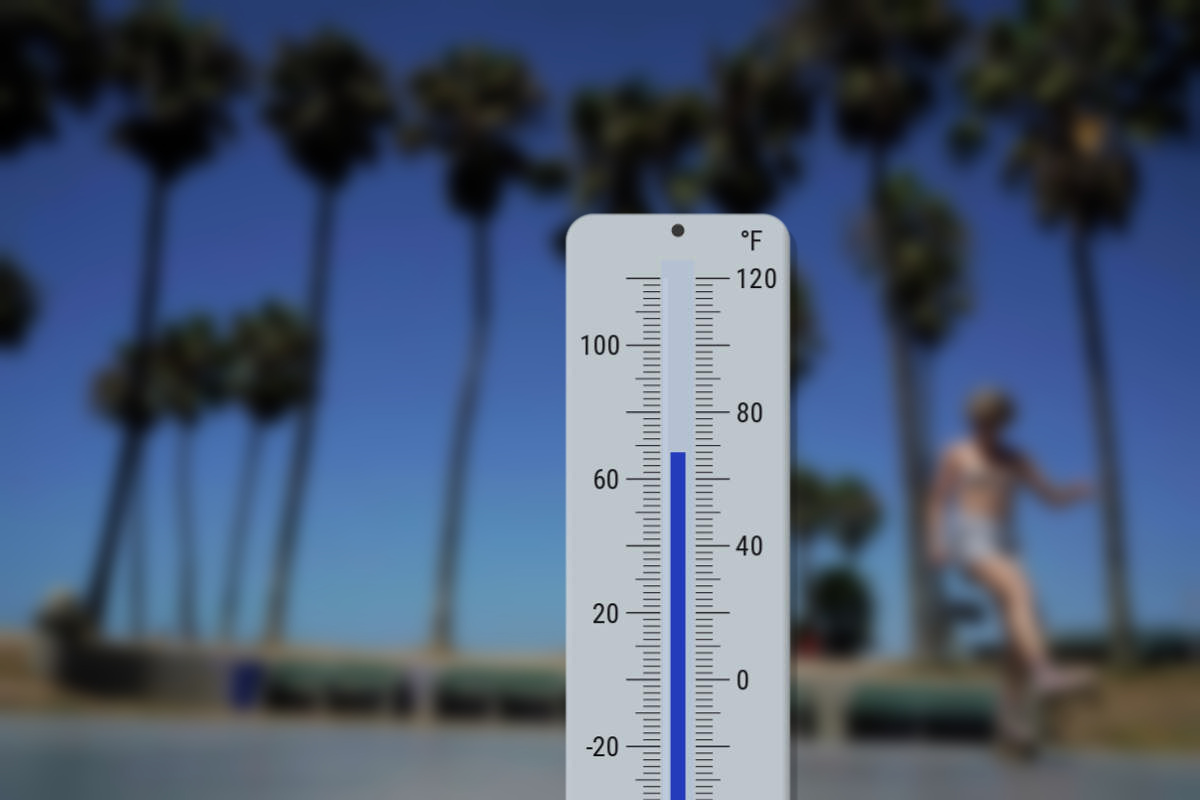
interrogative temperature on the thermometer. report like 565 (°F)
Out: 68 (°F)
